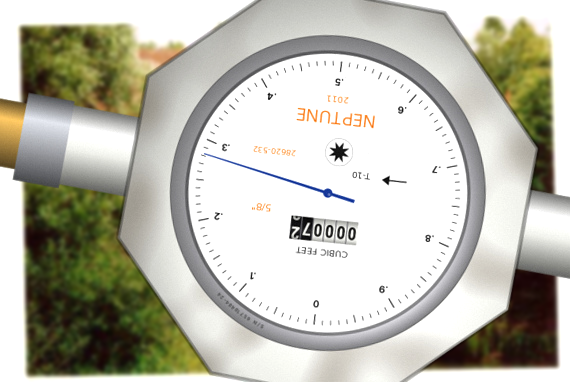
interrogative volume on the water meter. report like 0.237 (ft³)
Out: 72.28 (ft³)
